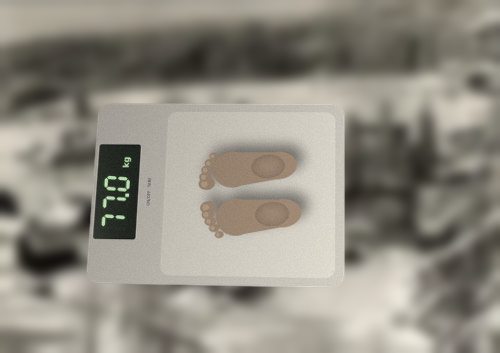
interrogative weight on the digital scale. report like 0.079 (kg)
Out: 77.0 (kg)
